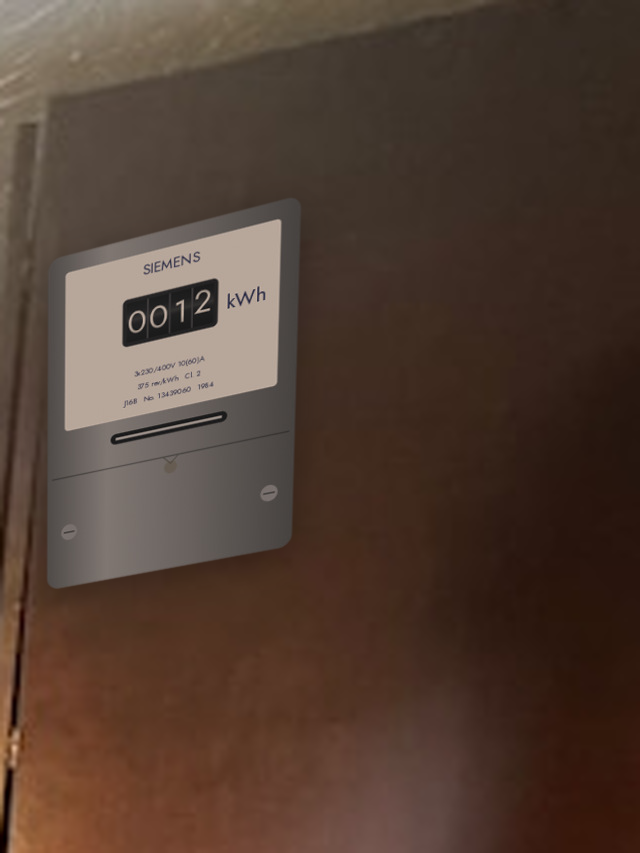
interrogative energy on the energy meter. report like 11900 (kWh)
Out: 12 (kWh)
